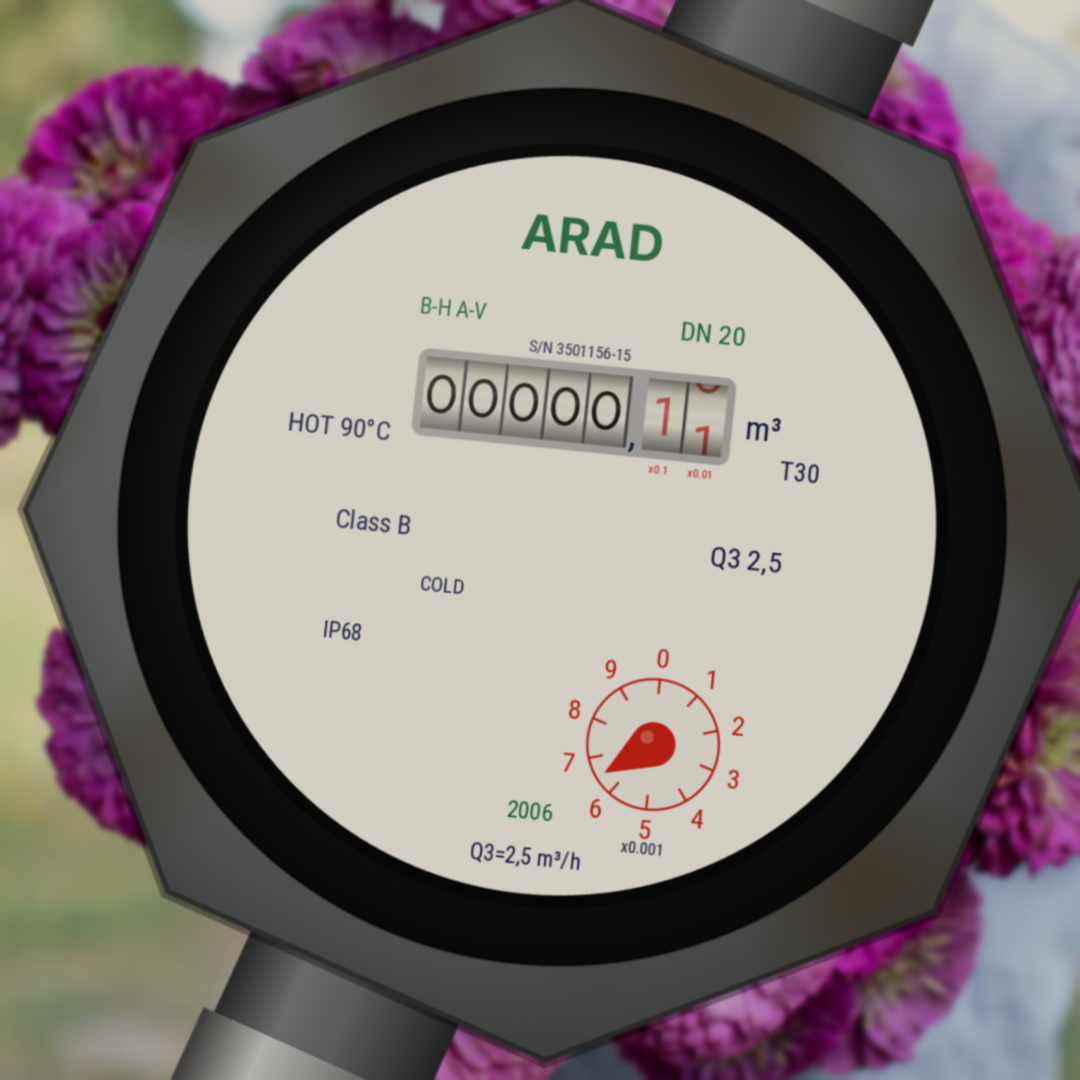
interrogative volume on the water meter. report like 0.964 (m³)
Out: 0.106 (m³)
